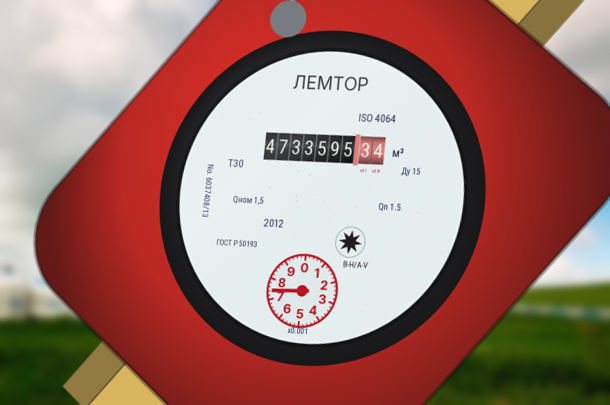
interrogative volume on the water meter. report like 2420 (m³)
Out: 4733595.347 (m³)
